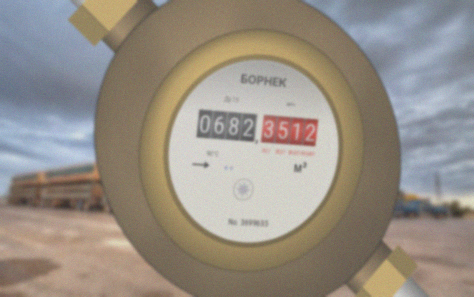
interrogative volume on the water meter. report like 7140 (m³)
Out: 682.3512 (m³)
